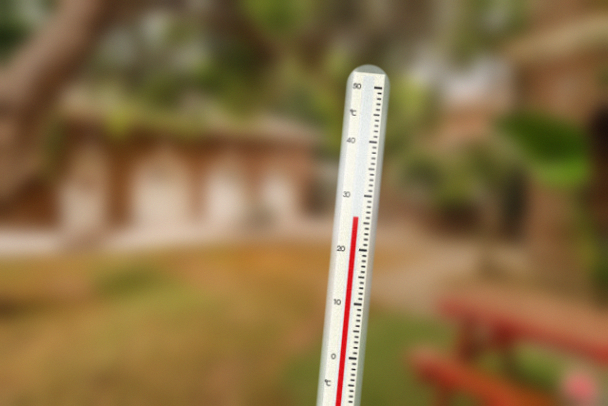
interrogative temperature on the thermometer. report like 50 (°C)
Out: 26 (°C)
